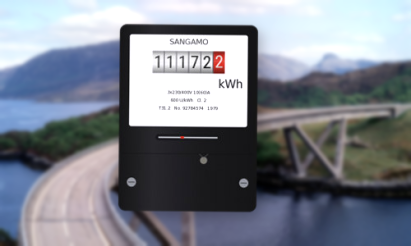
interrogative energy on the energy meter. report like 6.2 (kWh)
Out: 11172.2 (kWh)
